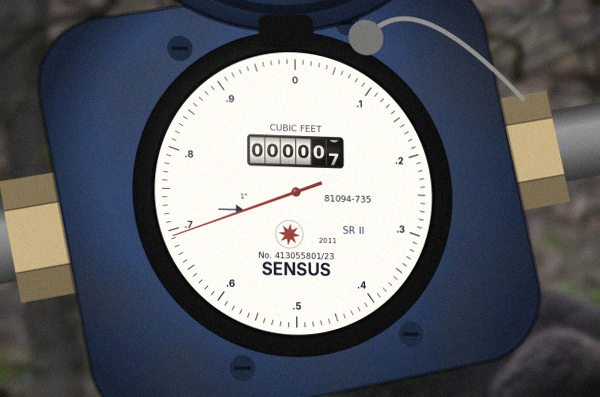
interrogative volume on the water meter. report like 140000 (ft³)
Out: 6.69 (ft³)
